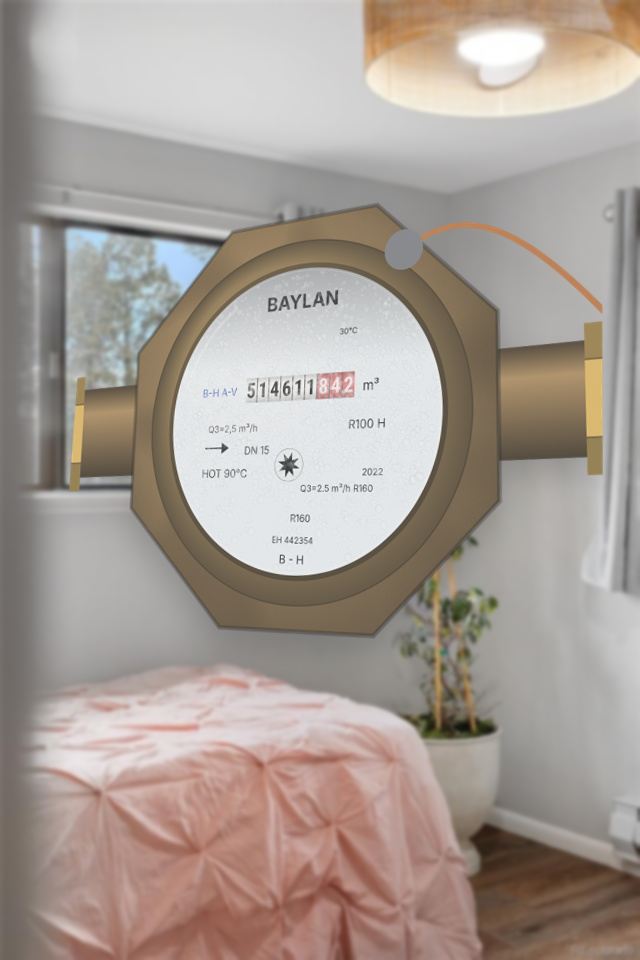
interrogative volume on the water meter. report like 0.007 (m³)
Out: 514611.842 (m³)
